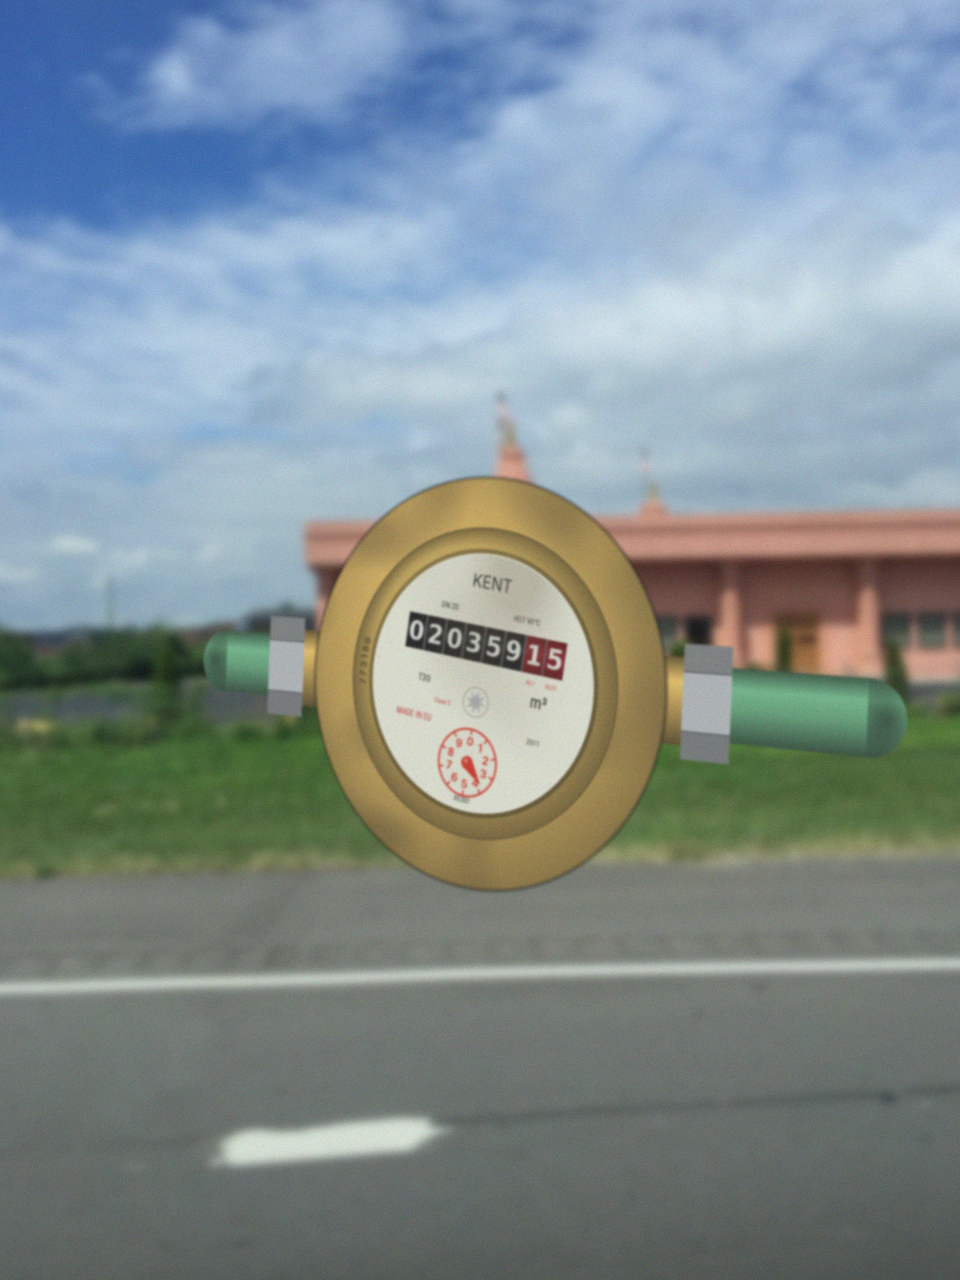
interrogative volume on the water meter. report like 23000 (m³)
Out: 20359.153 (m³)
